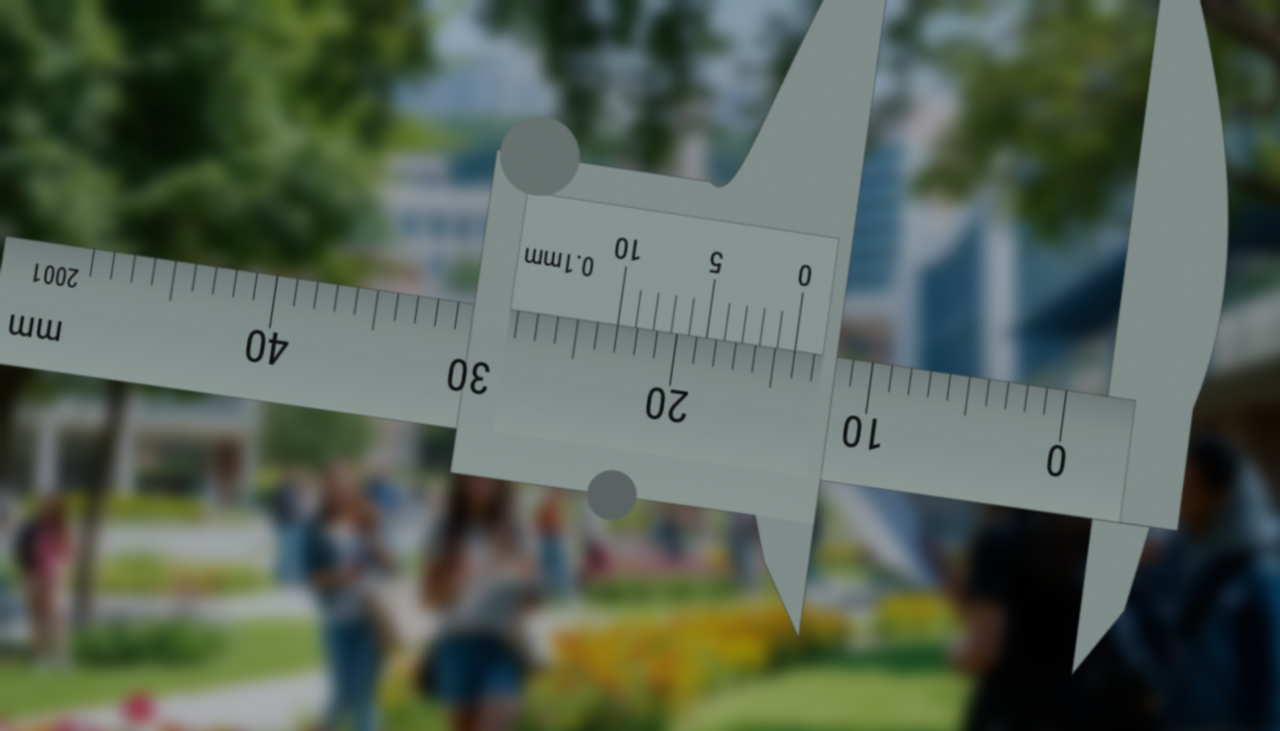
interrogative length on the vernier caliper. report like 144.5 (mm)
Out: 14.0 (mm)
